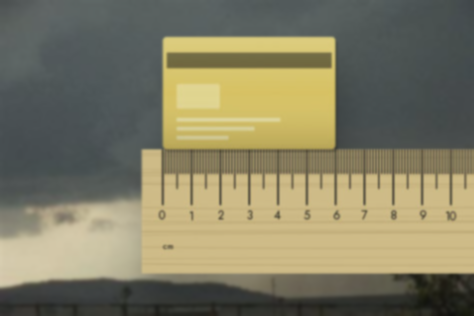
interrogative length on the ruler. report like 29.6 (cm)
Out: 6 (cm)
